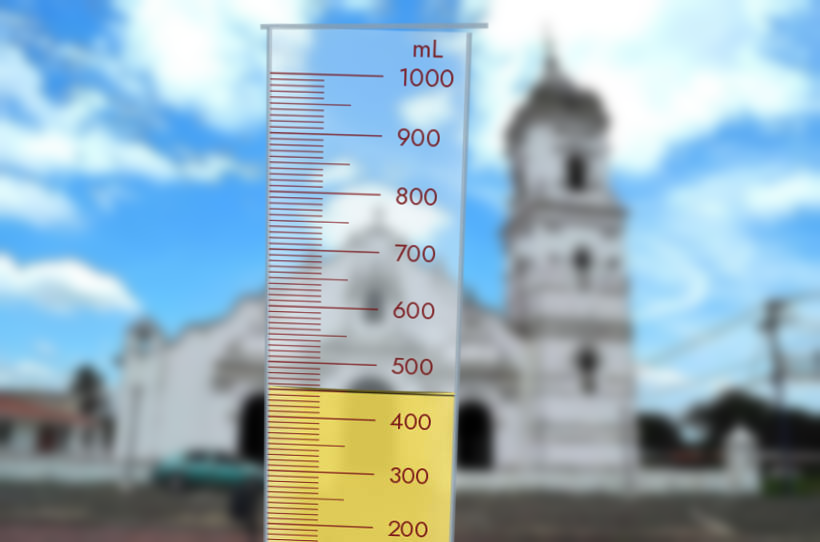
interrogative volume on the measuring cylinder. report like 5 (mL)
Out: 450 (mL)
